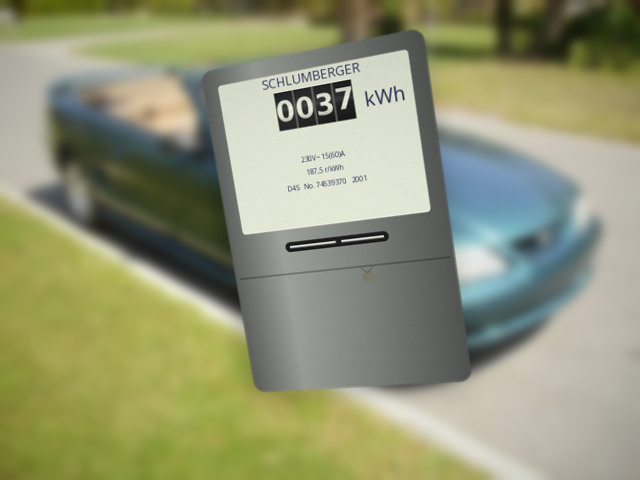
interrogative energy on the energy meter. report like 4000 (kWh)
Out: 37 (kWh)
